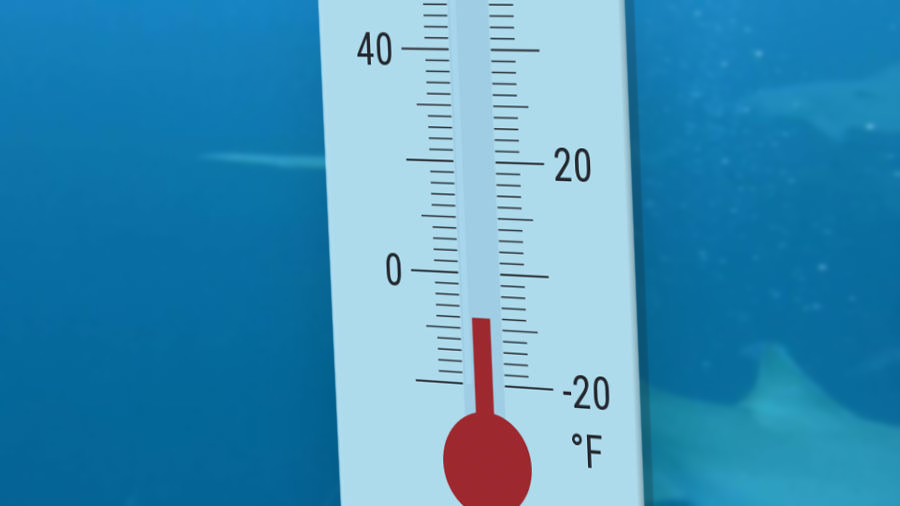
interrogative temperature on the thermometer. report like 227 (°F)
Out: -8 (°F)
